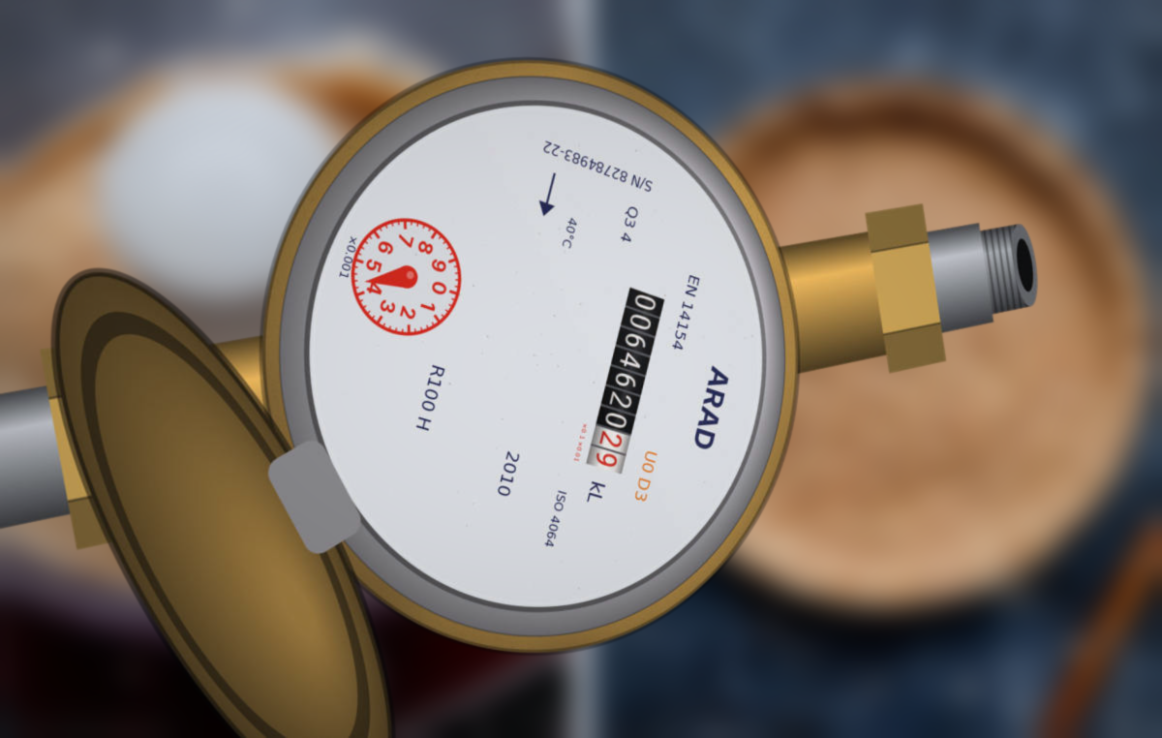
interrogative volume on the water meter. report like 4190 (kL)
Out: 64620.294 (kL)
